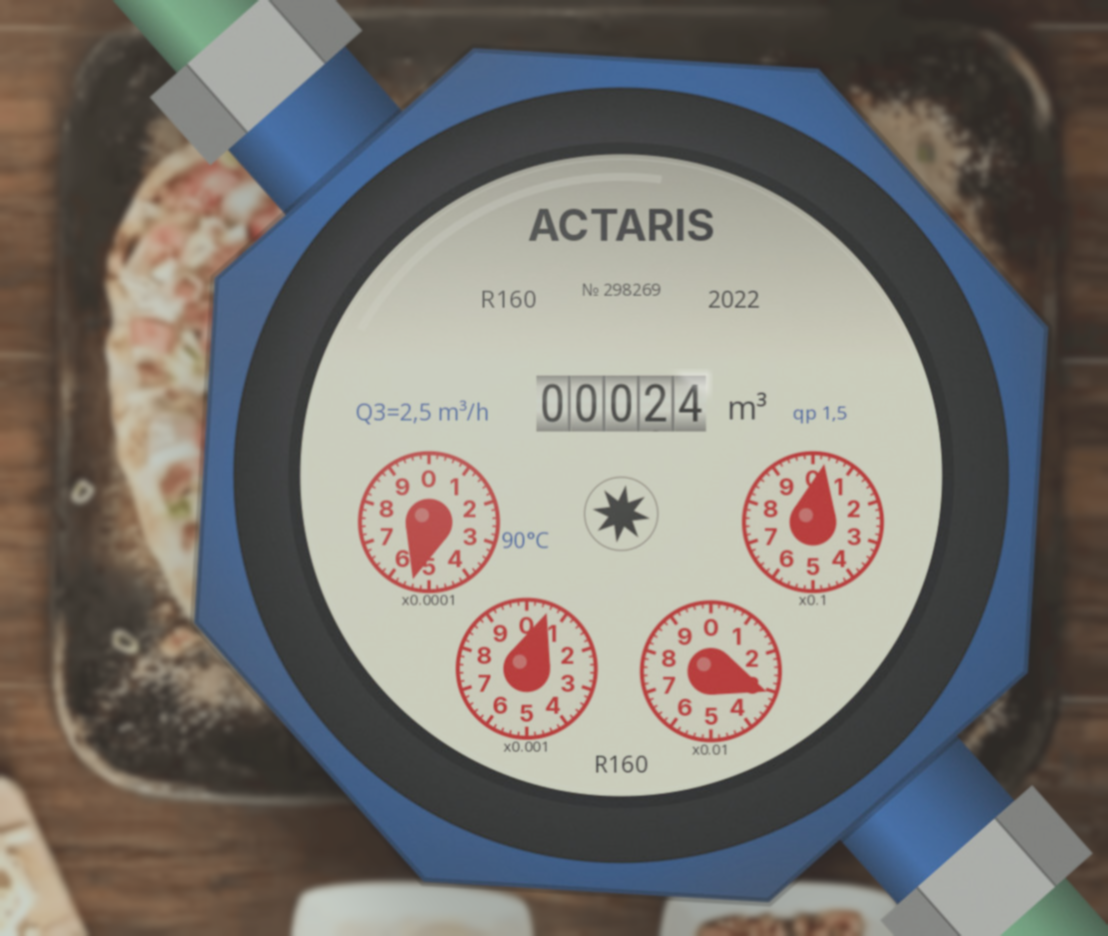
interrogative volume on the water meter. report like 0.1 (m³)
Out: 24.0305 (m³)
